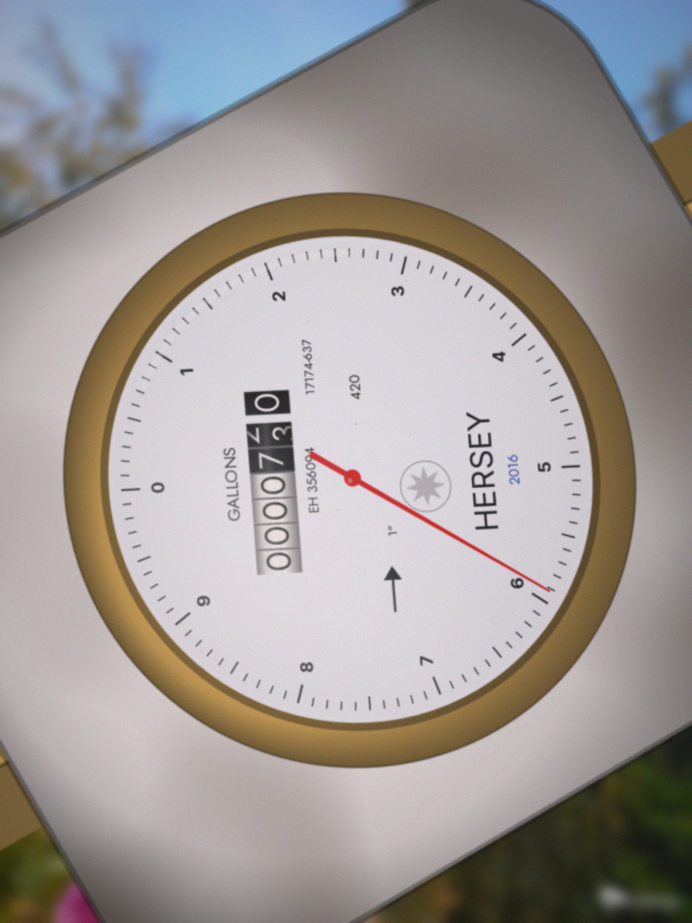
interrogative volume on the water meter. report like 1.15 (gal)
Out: 725.9 (gal)
